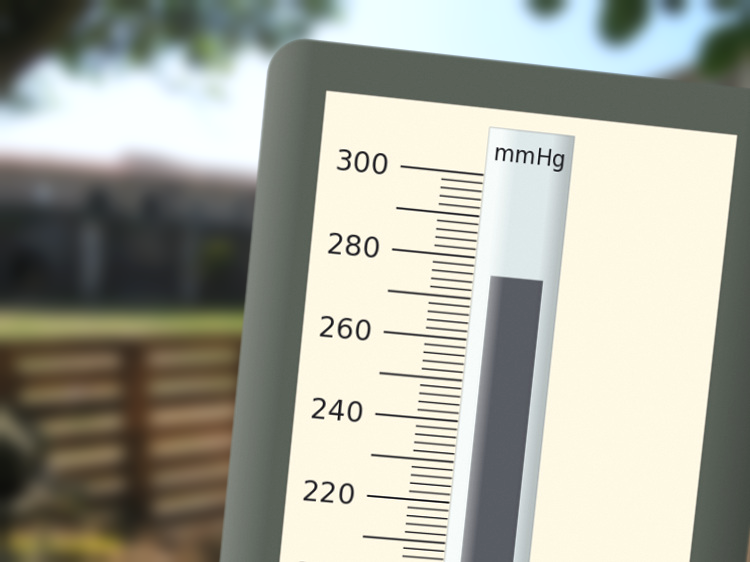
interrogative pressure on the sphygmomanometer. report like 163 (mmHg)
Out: 276 (mmHg)
